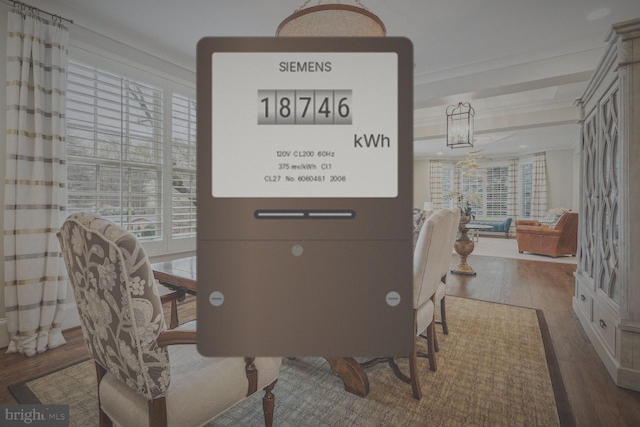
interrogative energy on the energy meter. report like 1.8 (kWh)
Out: 18746 (kWh)
